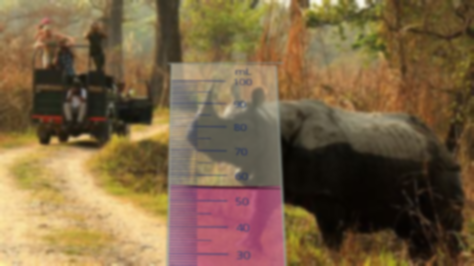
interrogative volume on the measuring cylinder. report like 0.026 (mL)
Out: 55 (mL)
